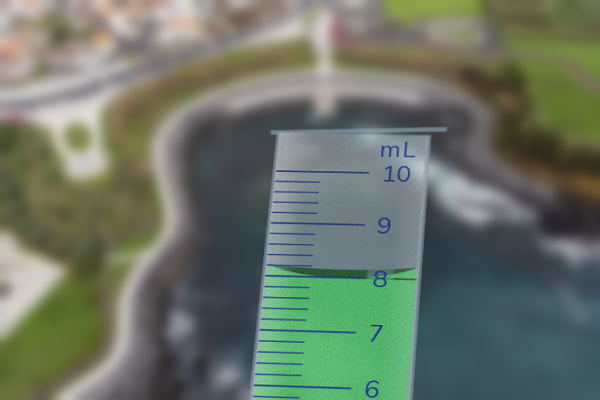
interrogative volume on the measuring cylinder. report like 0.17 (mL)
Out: 8 (mL)
